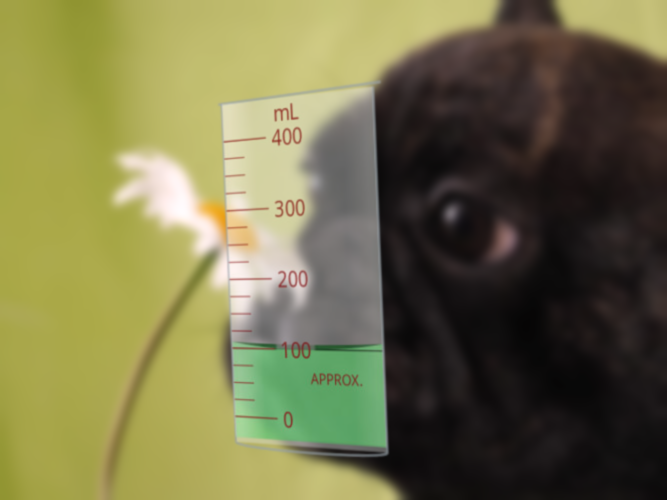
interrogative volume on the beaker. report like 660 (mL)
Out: 100 (mL)
